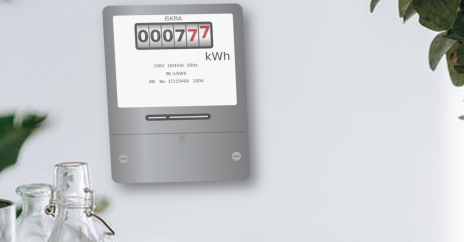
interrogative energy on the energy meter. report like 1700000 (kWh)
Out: 7.77 (kWh)
